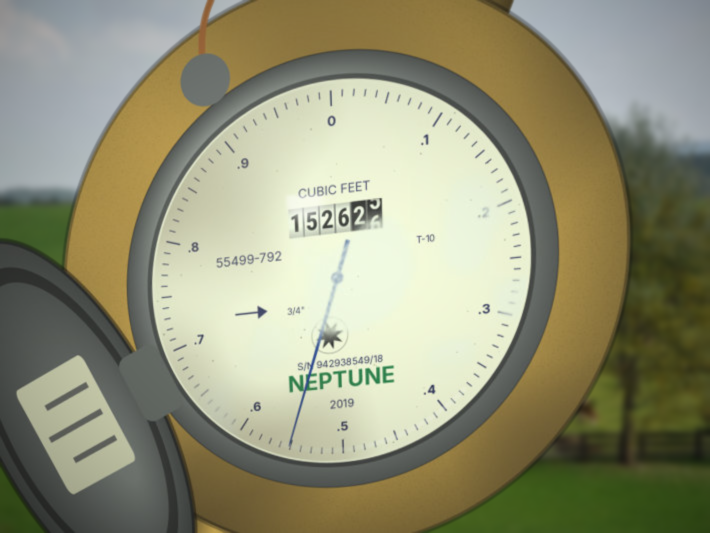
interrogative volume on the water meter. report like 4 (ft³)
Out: 152625.55 (ft³)
